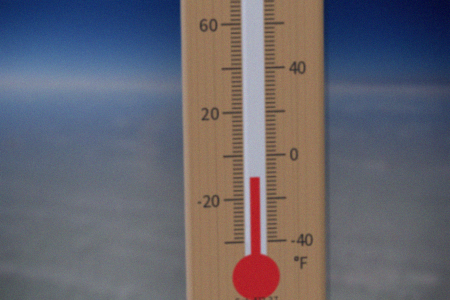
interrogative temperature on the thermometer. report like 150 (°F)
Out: -10 (°F)
